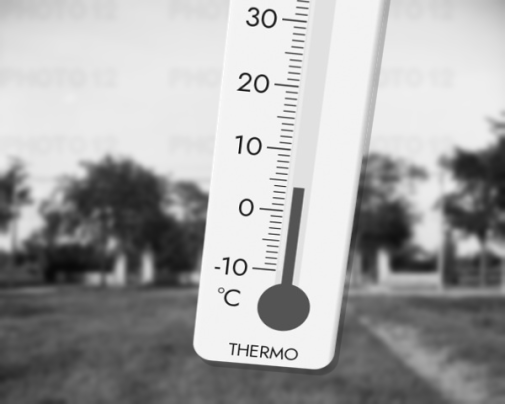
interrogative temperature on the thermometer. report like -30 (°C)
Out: 4 (°C)
